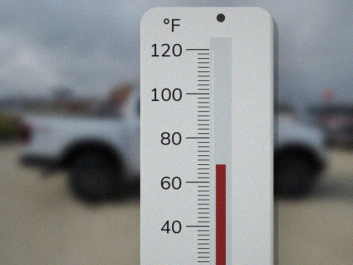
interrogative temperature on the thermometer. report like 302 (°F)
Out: 68 (°F)
